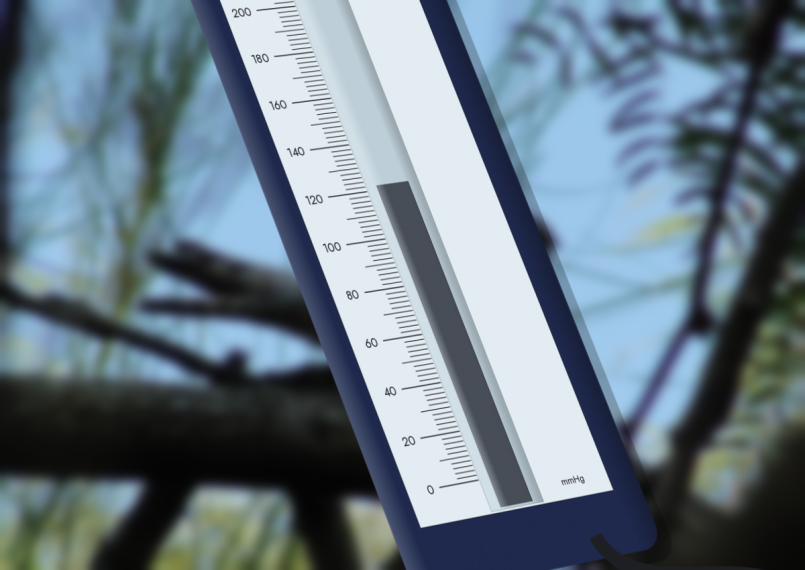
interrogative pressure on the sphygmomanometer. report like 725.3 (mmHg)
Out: 122 (mmHg)
